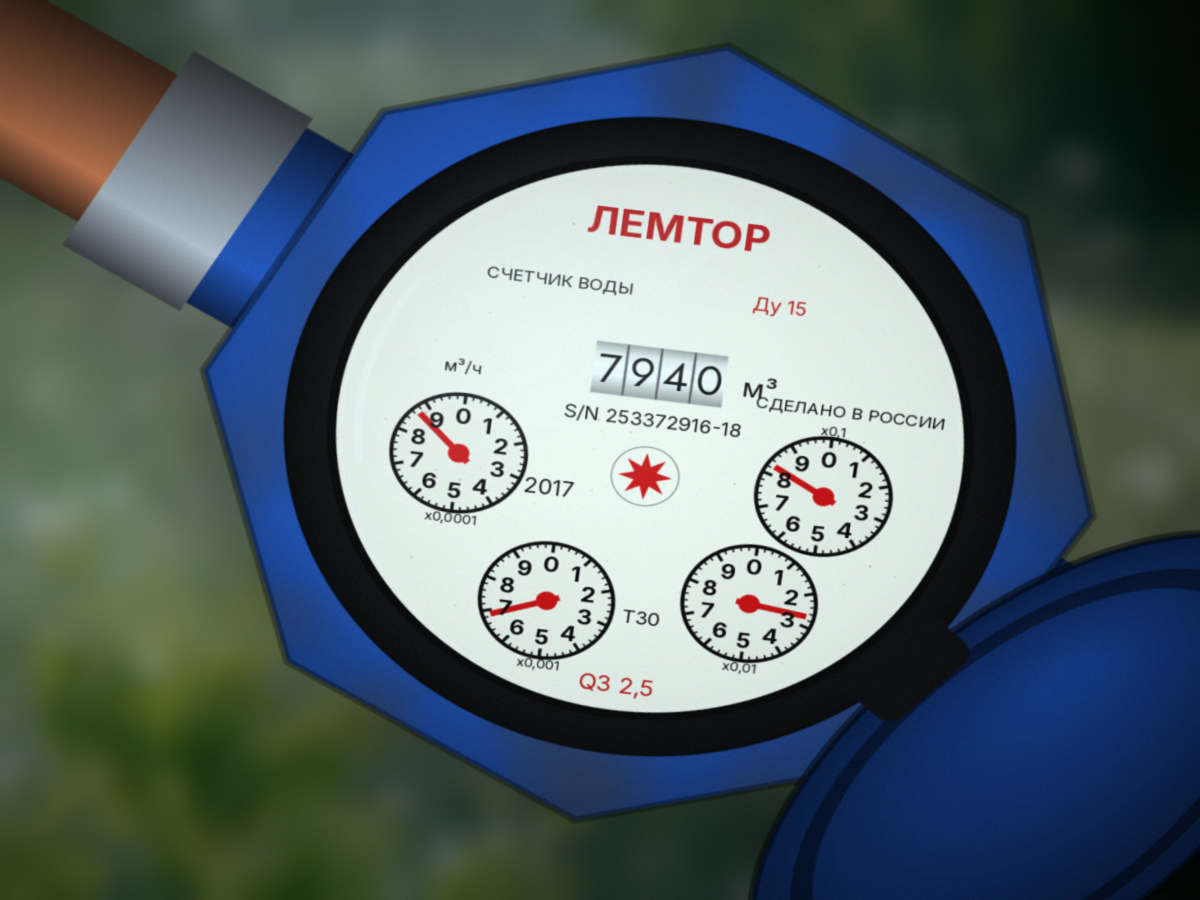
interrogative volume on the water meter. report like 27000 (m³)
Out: 7940.8268 (m³)
